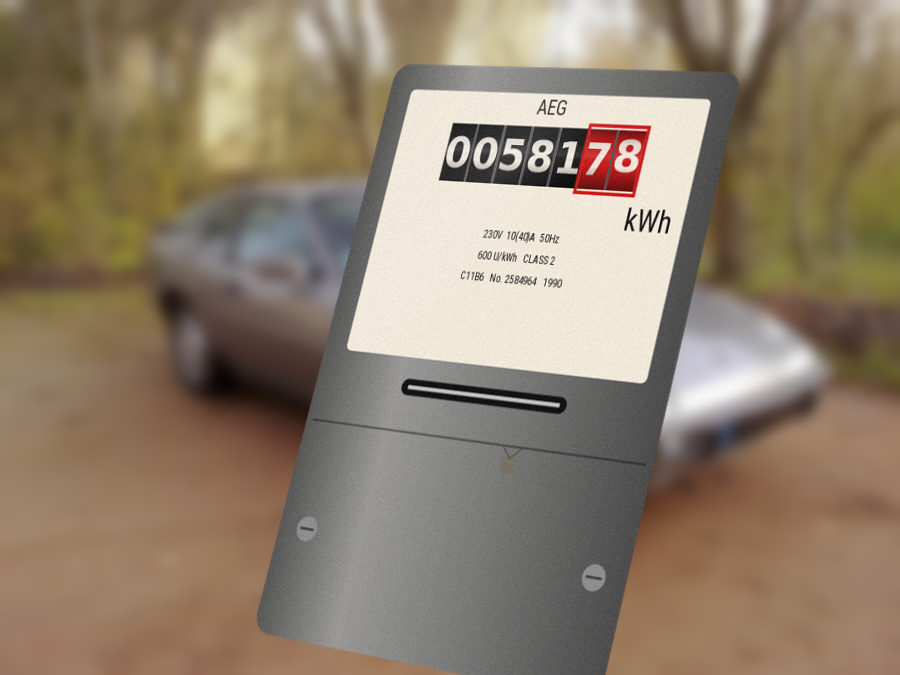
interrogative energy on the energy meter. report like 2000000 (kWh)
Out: 581.78 (kWh)
